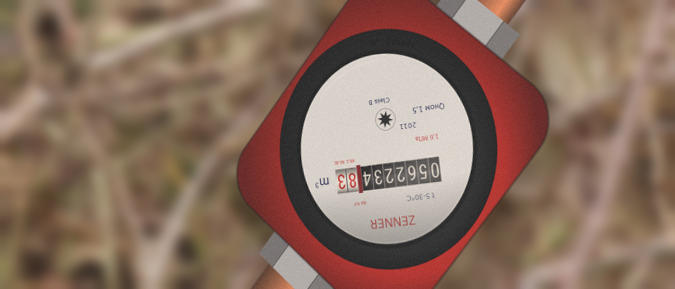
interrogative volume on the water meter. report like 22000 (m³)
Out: 562234.83 (m³)
